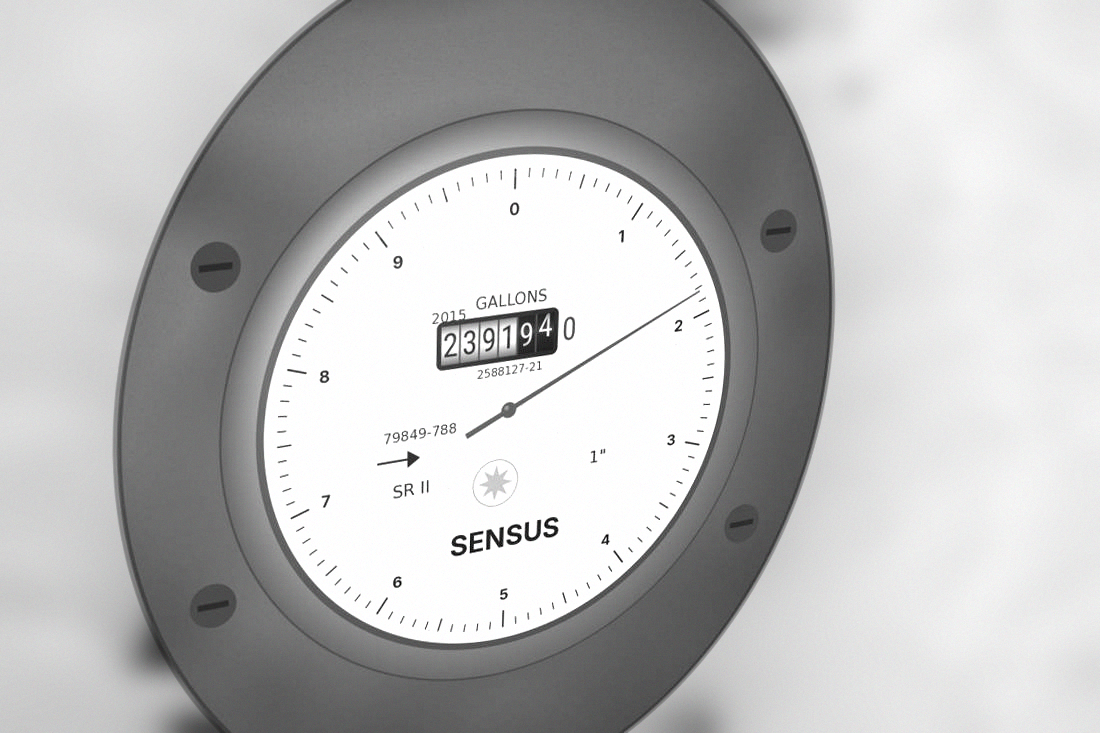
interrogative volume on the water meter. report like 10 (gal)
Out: 2391941.8 (gal)
